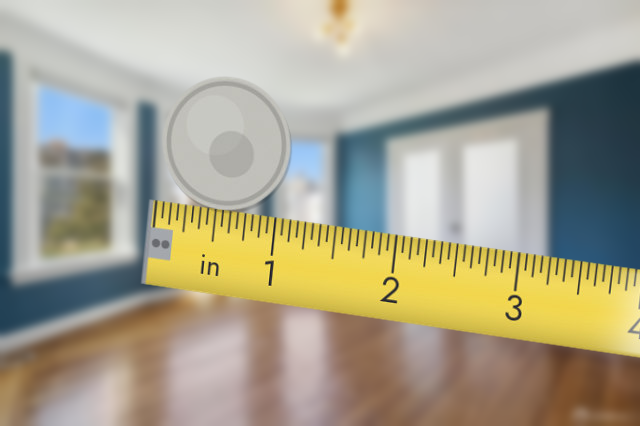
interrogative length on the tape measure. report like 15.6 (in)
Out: 1.0625 (in)
